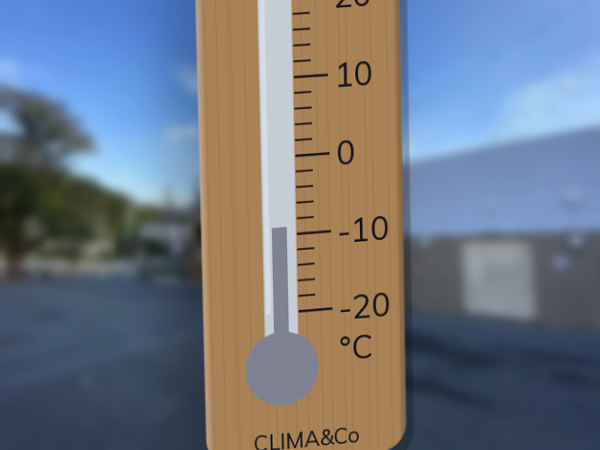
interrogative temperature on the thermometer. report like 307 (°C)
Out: -9 (°C)
